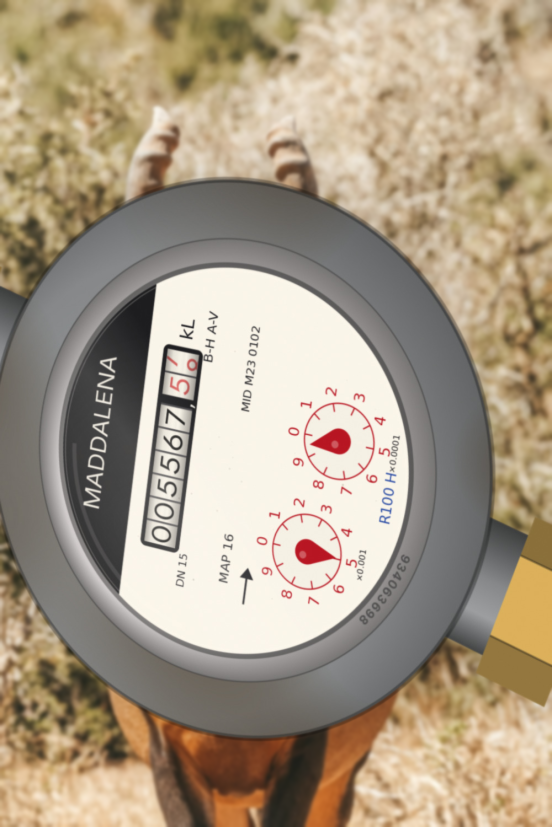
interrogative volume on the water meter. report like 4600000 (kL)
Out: 5567.5749 (kL)
